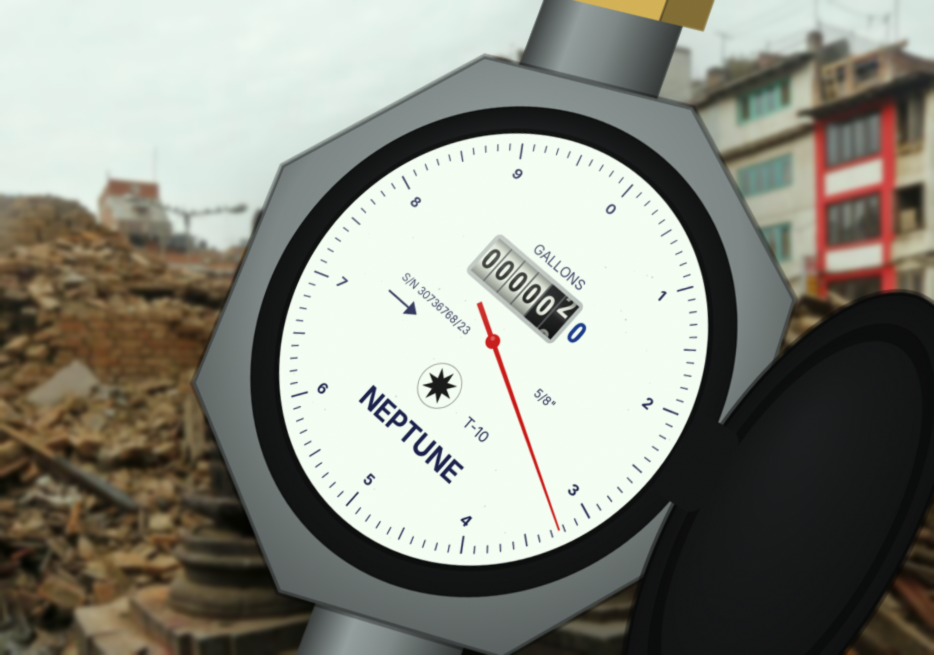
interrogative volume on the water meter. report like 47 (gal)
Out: 23.2 (gal)
